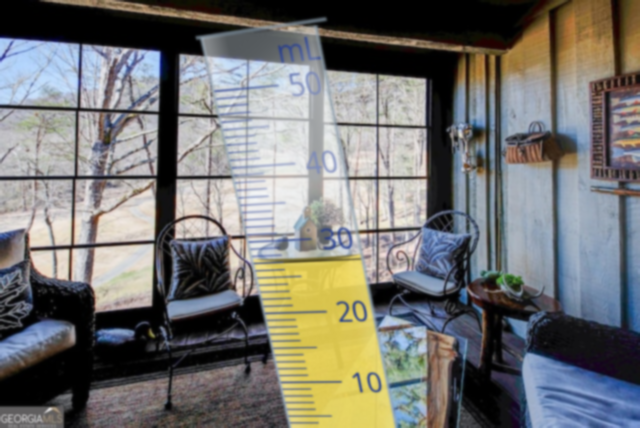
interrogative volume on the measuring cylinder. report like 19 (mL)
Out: 27 (mL)
